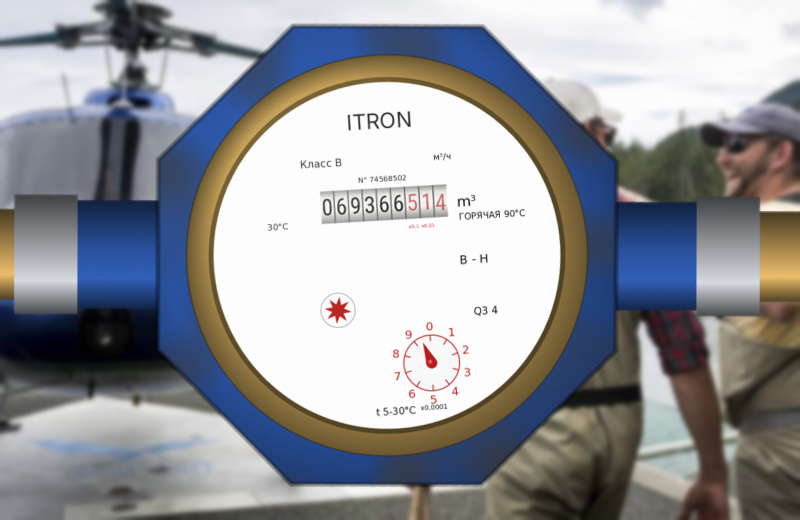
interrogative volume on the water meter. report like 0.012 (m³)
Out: 69366.5139 (m³)
